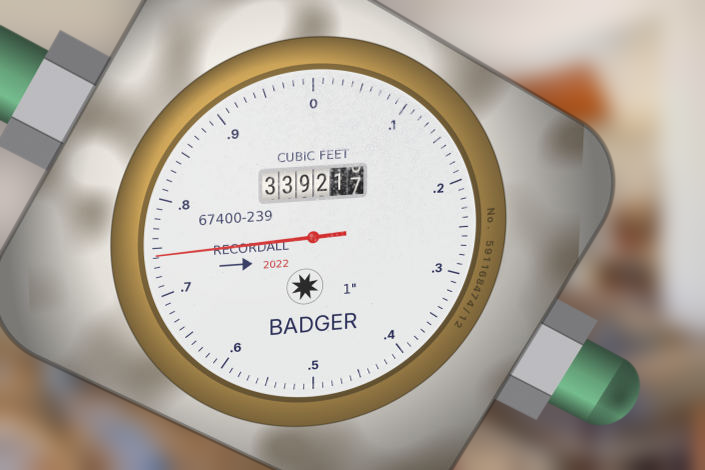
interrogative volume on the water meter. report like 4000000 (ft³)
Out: 339216.74 (ft³)
